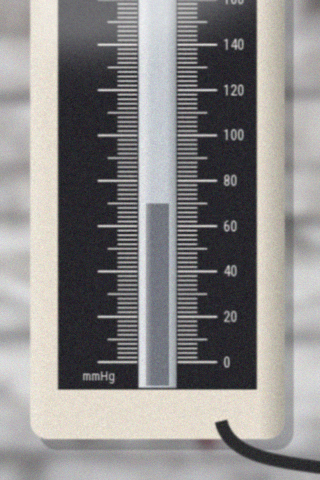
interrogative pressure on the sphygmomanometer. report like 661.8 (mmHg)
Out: 70 (mmHg)
